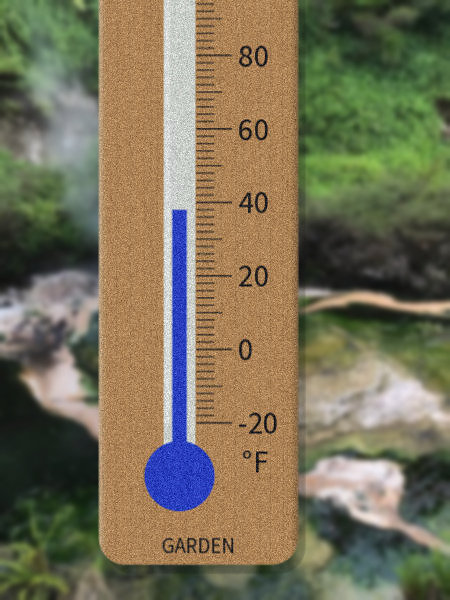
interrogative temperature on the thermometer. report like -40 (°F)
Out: 38 (°F)
